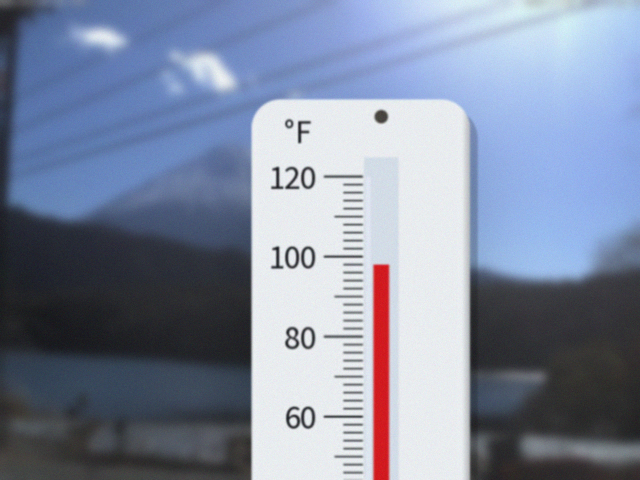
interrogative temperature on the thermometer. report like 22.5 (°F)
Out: 98 (°F)
